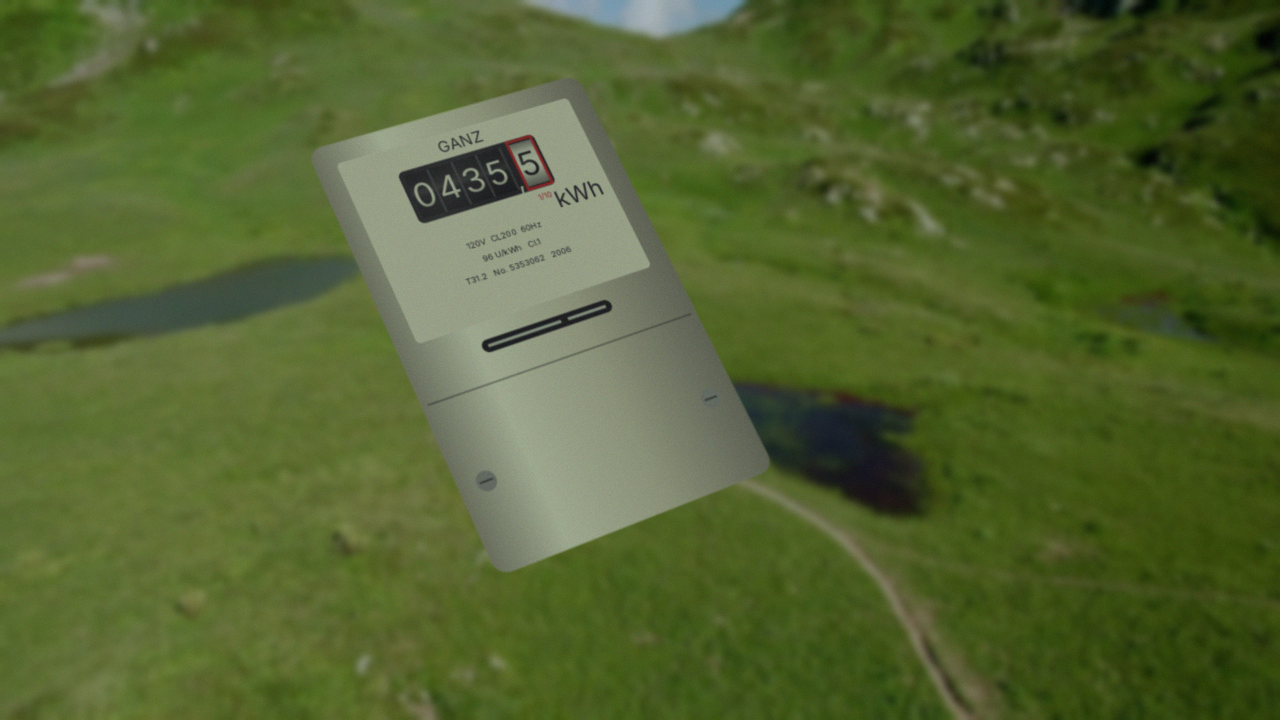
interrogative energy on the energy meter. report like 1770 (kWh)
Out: 435.5 (kWh)
